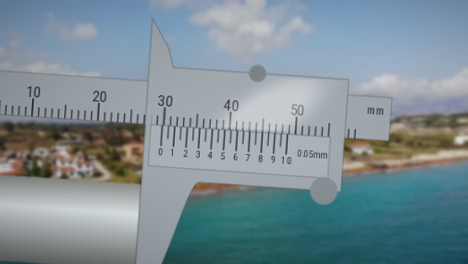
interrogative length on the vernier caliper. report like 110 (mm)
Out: 29.8 (mm)
